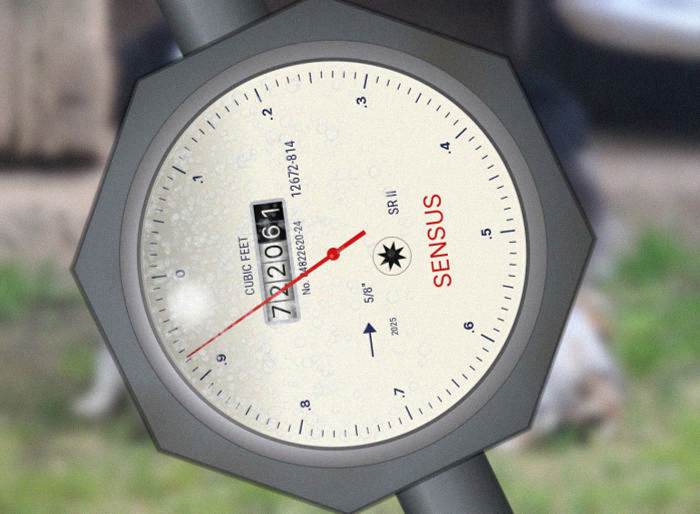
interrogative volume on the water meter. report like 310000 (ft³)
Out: 722060.92 (ft³)
